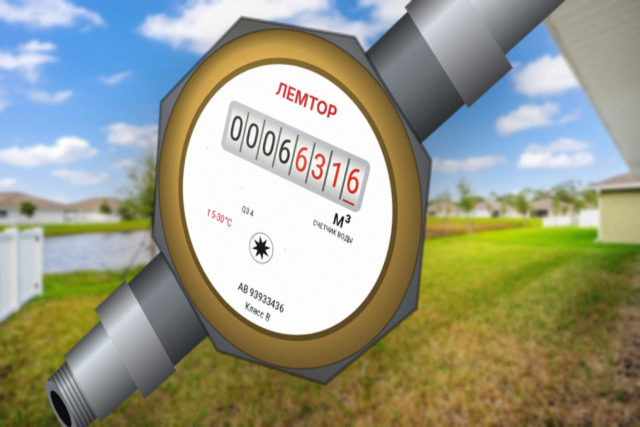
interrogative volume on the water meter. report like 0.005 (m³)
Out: 6.6316 (m³)
